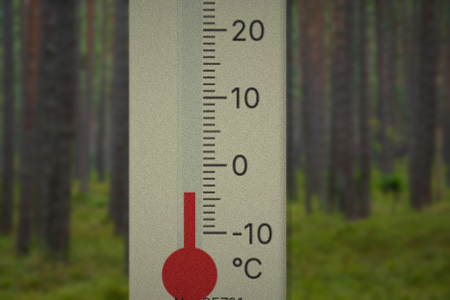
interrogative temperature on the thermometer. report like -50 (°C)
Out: -4 (°C)
